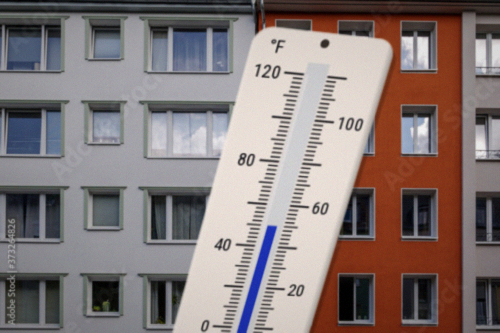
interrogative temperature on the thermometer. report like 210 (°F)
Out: 50 (°F)
